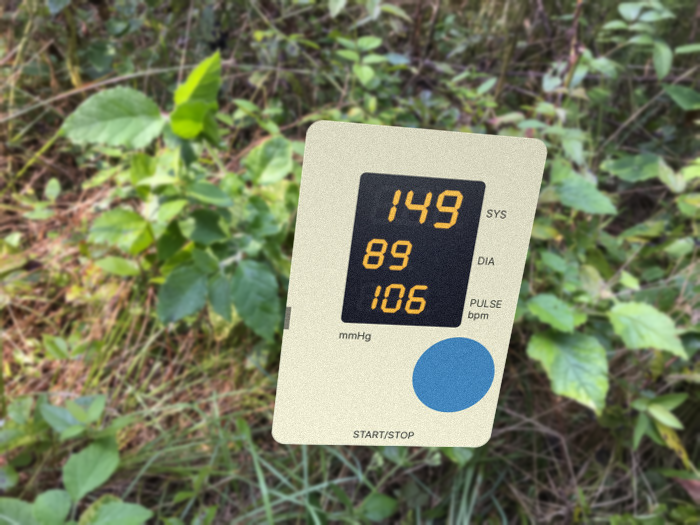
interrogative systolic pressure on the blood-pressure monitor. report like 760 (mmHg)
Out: 149 (mmHg)
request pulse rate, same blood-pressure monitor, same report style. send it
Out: 106 (bpm)
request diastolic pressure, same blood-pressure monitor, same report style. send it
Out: 89 (mmHg)
